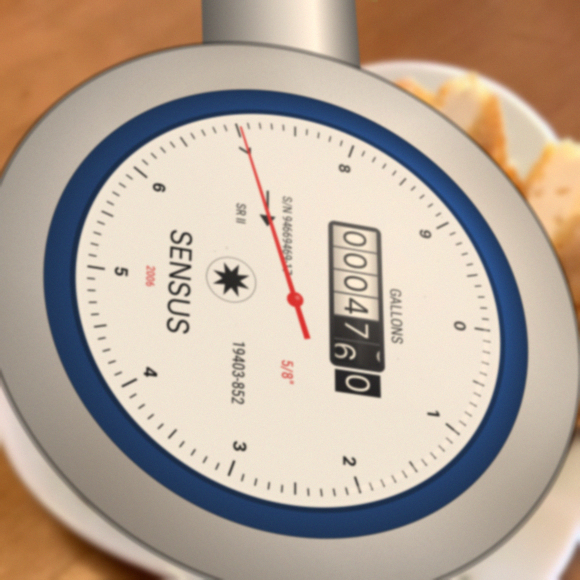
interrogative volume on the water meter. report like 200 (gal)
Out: 4757.0 (gal)
